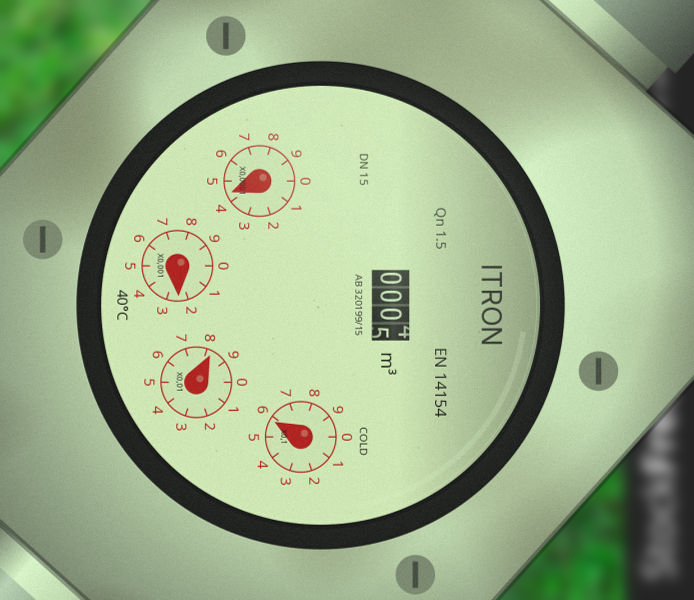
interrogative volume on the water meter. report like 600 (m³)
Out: 4.5824 (m³)
